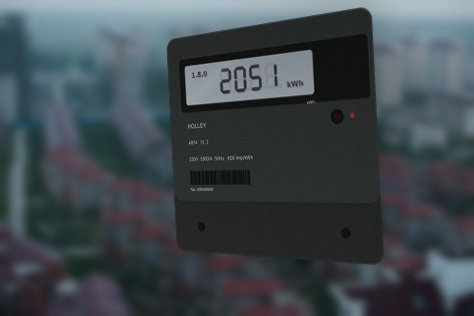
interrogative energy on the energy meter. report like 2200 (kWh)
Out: 2051 (kWh)
